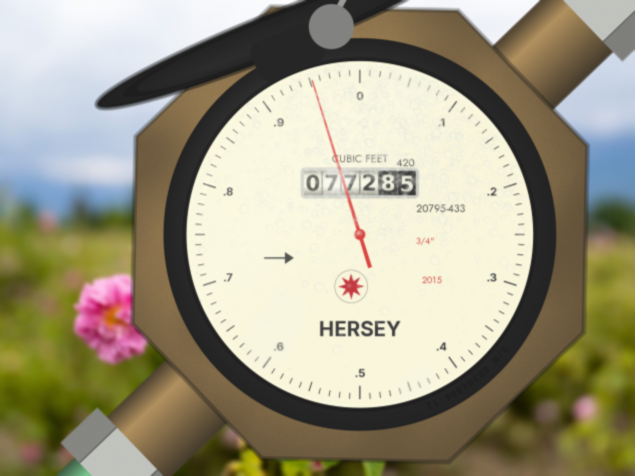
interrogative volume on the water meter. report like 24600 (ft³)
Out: 77284.95 (ft³)
